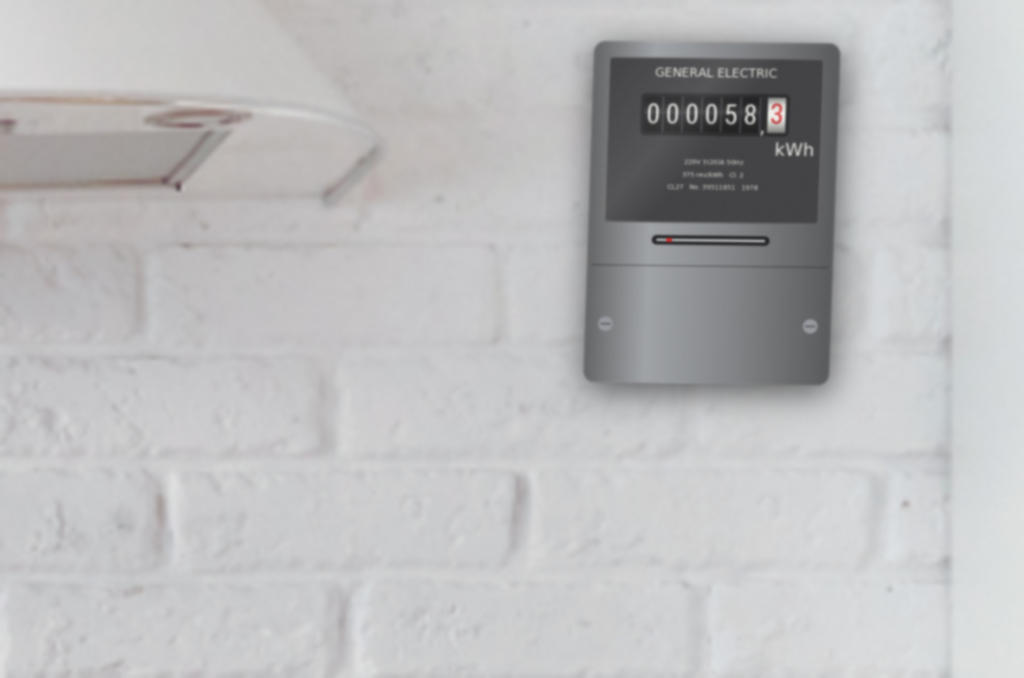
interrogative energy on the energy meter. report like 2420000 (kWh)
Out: 58.3 (kWh)
